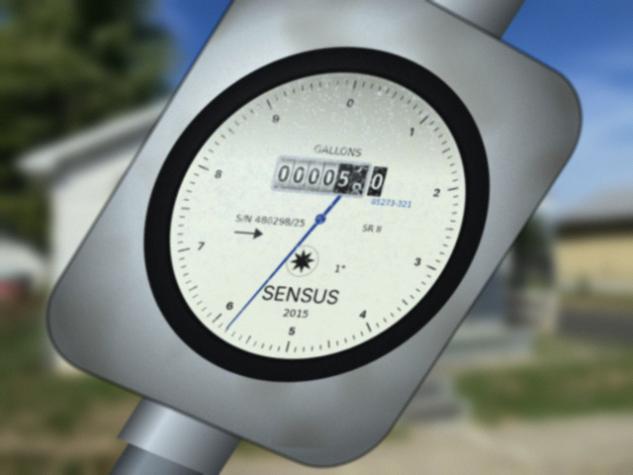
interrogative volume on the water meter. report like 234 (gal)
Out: 575.8 (gal)
